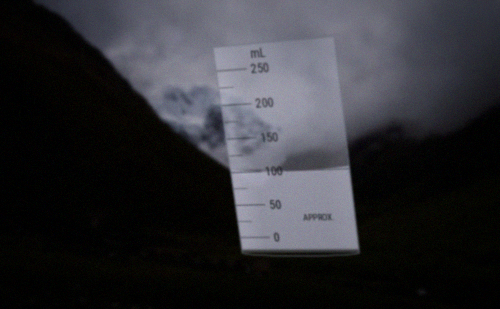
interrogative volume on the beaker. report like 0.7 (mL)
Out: 100 (mL)
